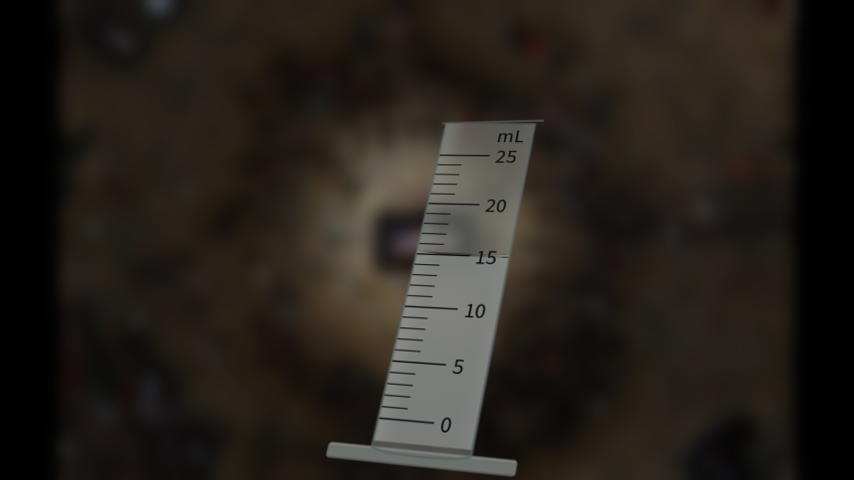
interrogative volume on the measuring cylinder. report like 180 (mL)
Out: 15 (mL)
